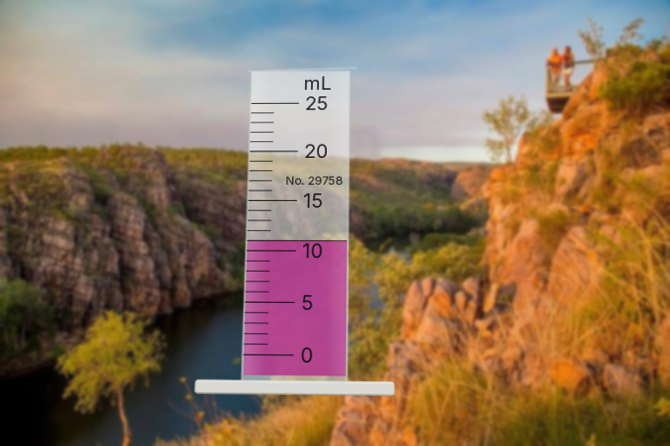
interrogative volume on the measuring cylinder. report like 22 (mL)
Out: 11 (mL)
